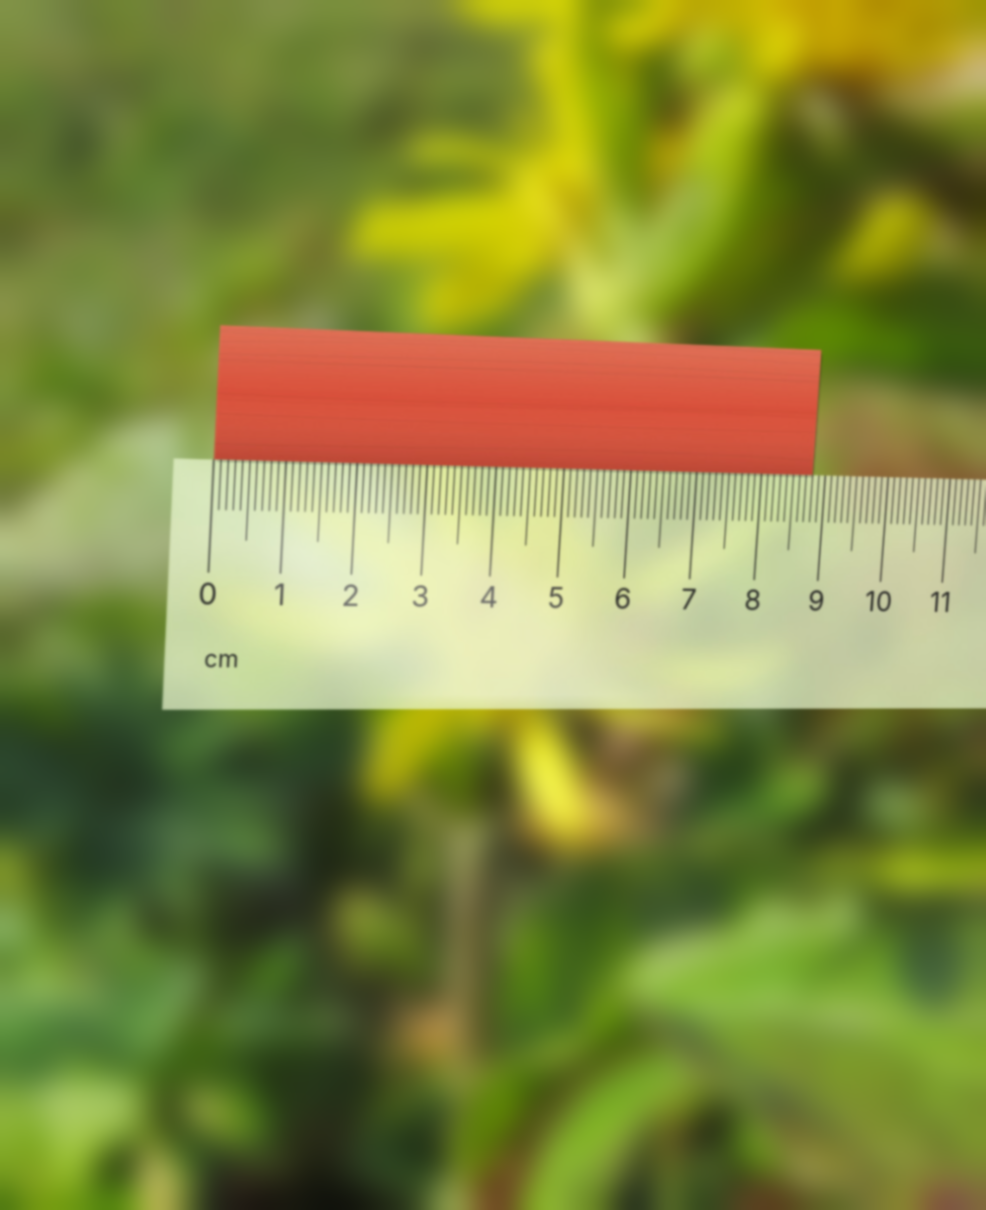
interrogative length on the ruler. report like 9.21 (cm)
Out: 8.8 (cm)
